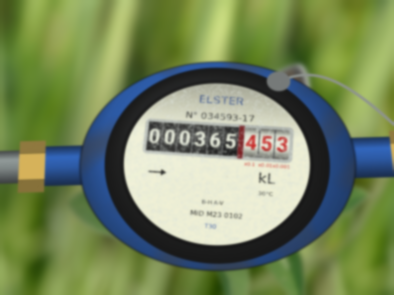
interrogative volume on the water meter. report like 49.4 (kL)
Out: 365.453 (kL)
